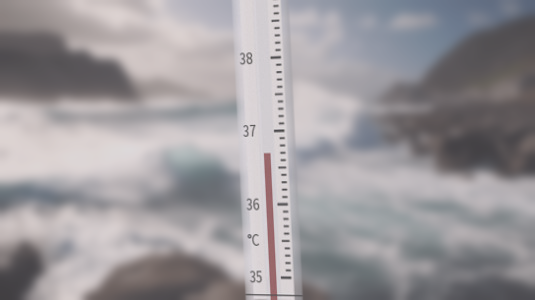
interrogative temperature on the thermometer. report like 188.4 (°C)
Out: 36.7 (°C)
